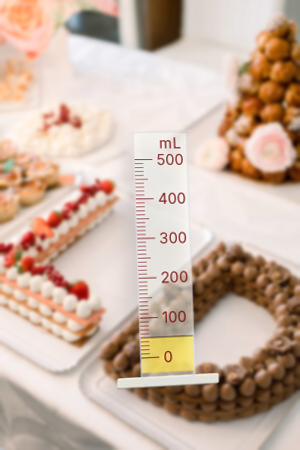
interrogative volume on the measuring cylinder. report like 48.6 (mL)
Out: 50 (mL)
